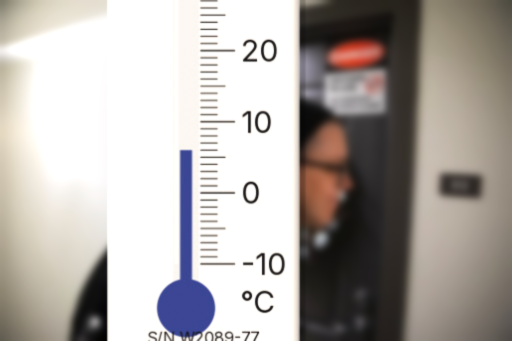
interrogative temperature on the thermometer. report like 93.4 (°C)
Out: 6 (°C)
